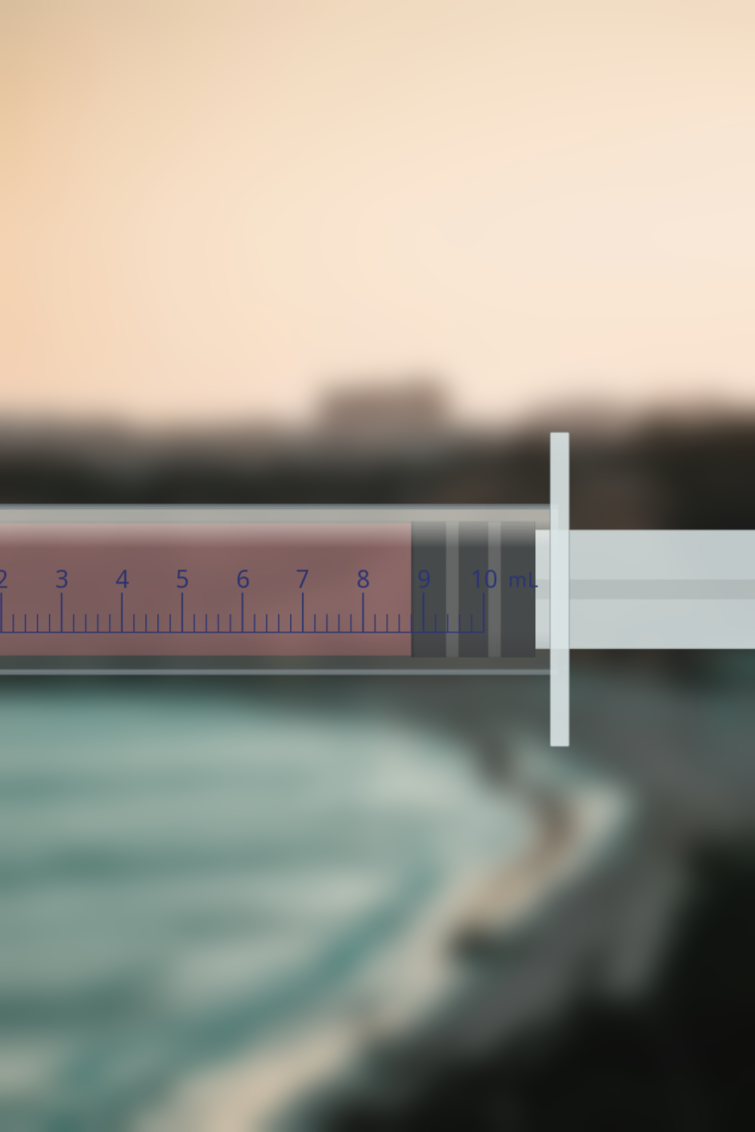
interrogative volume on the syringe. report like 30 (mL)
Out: 8.8 (mL)
